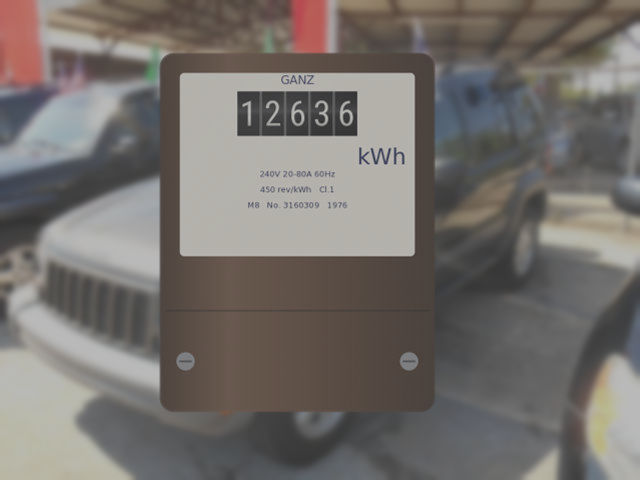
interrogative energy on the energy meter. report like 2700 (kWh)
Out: 12636 (kWh)
